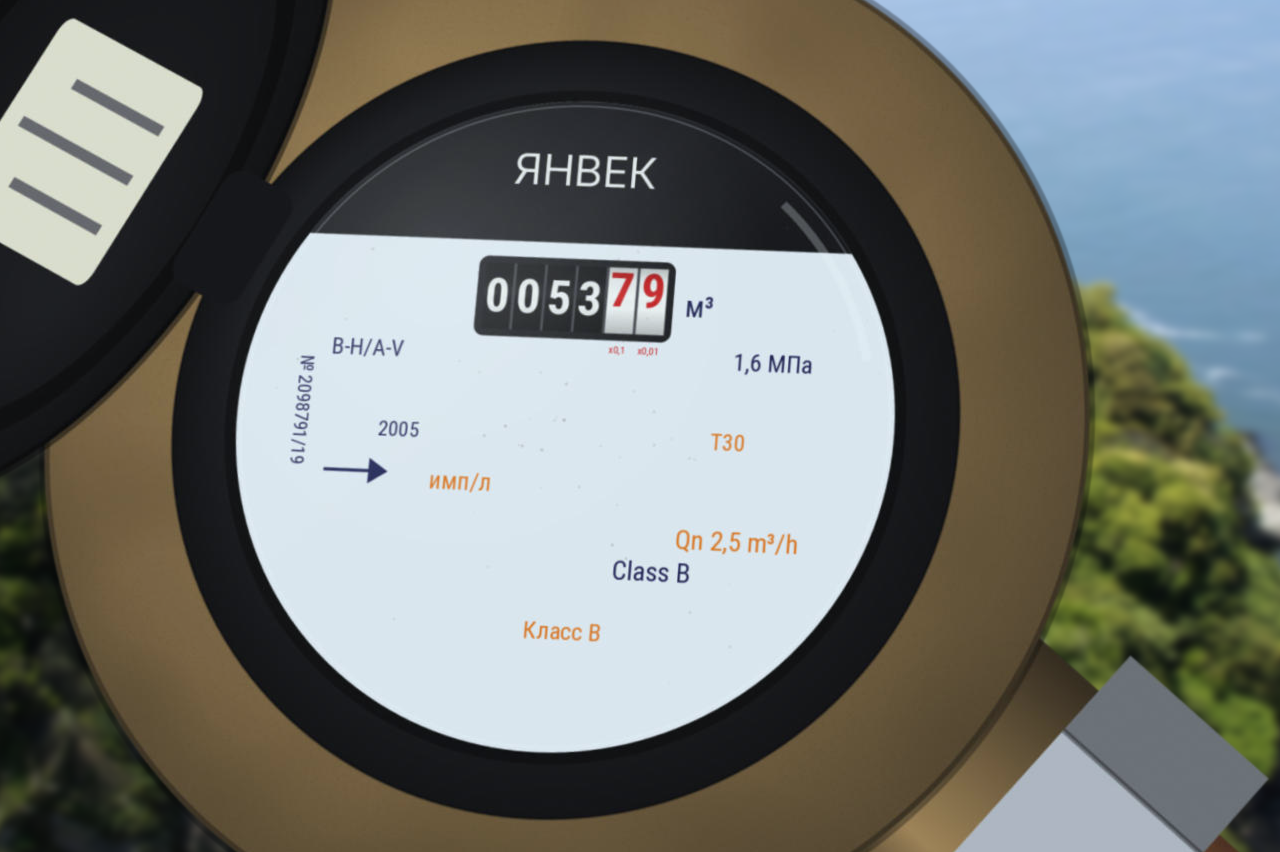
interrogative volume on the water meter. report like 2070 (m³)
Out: 53.79 (m³)
